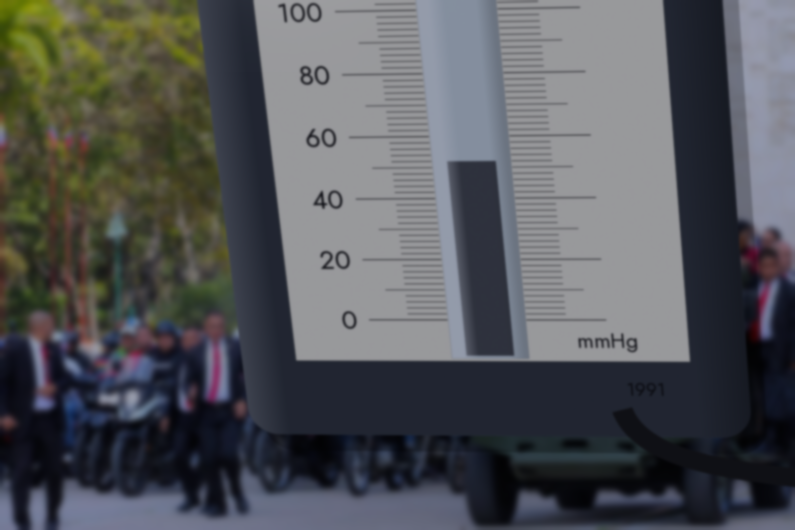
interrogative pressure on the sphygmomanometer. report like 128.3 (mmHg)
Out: 52 (mmHg)
